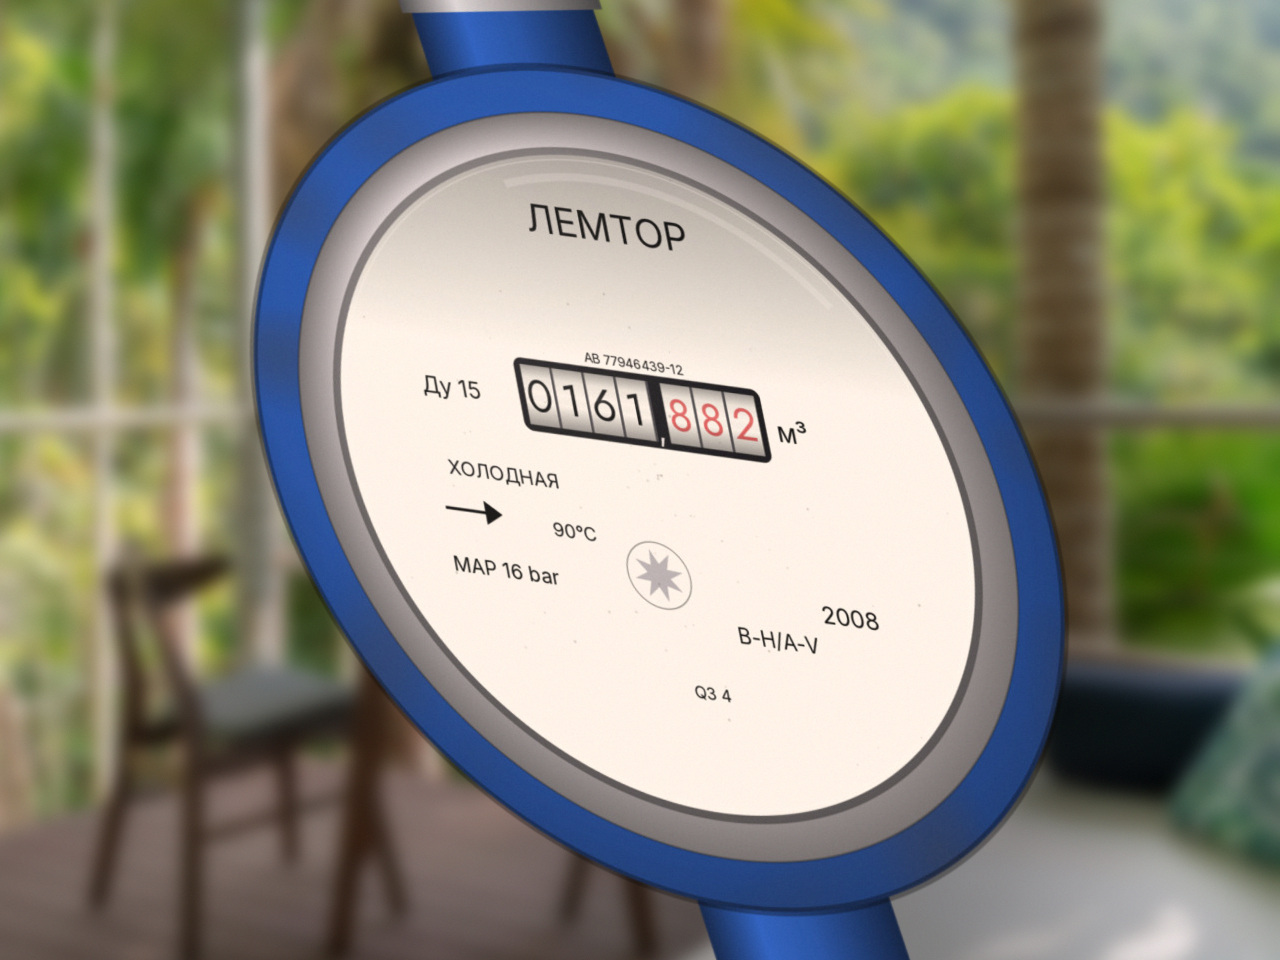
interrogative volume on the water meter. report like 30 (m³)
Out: 161.882 (m³)
